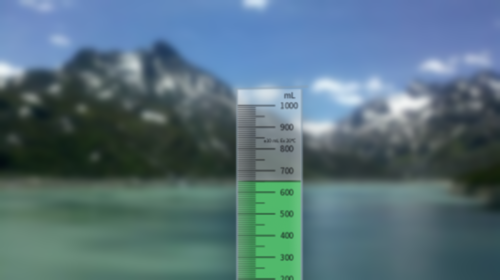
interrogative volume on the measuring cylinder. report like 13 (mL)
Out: 650 (mL)
